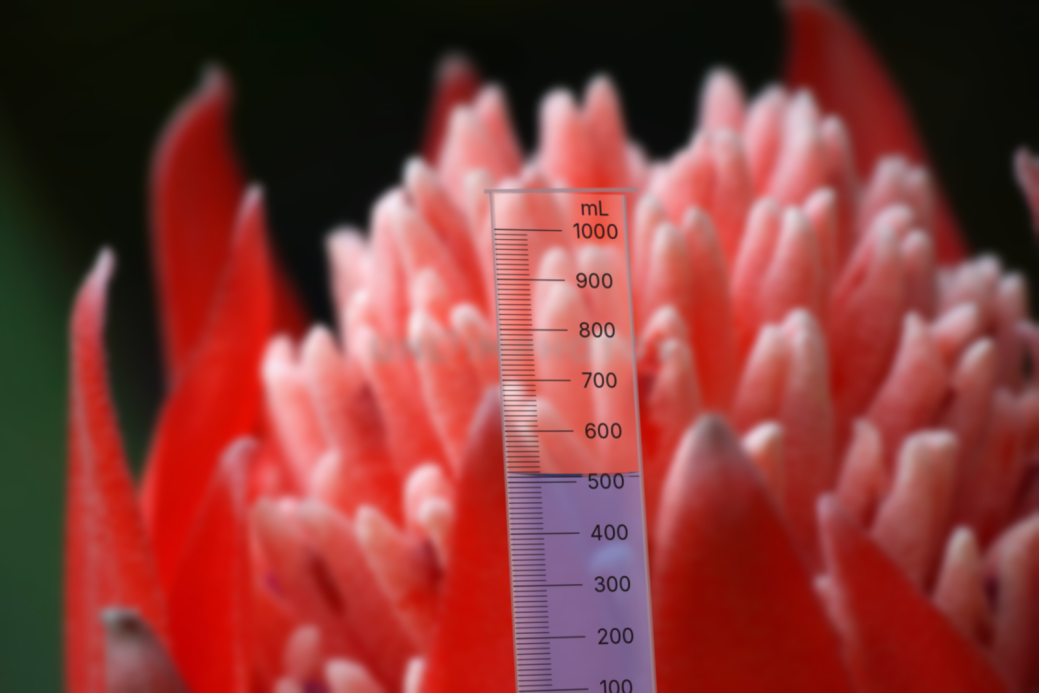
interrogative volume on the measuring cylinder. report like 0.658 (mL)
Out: 510 (mL)
